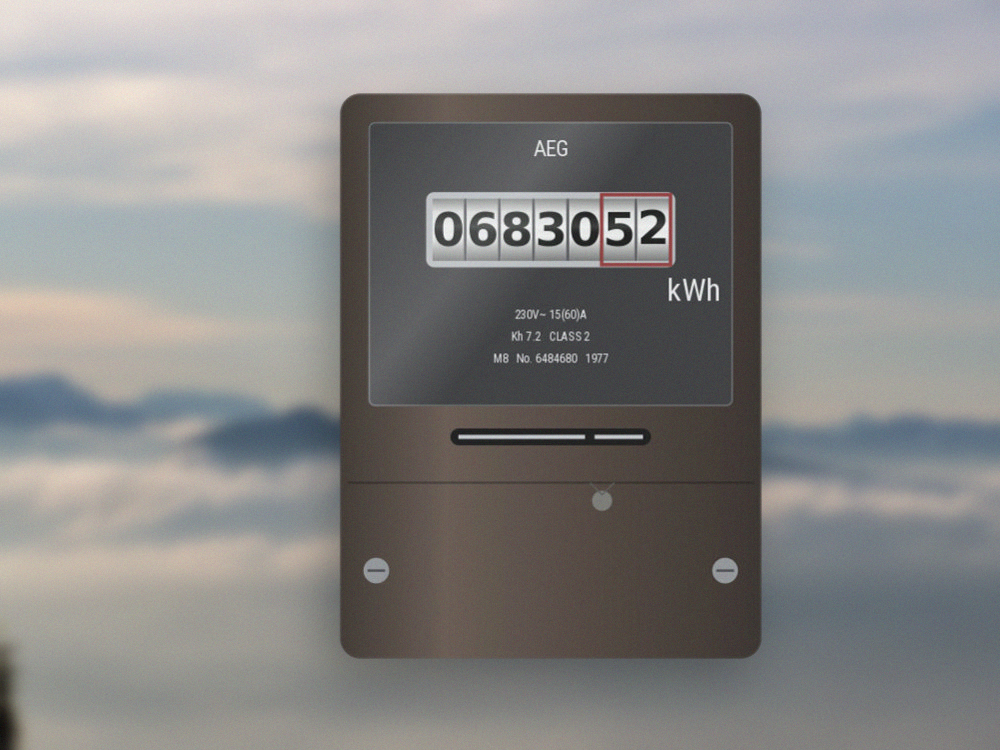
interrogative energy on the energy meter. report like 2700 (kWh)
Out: 6830.52 (kWh)
